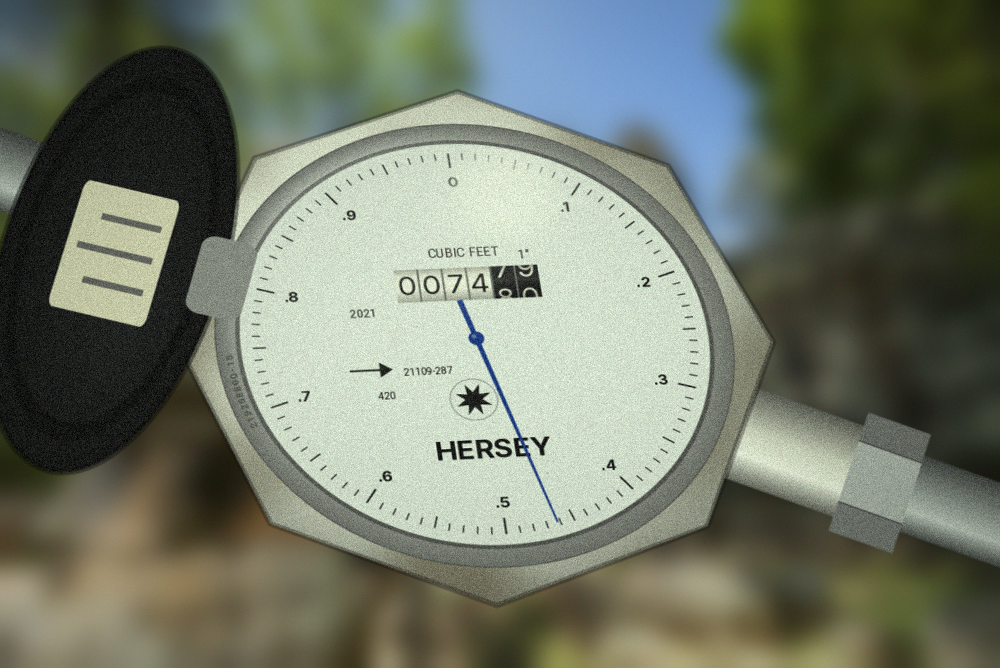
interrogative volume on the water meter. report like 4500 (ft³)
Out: 7479.46 (ft³)
